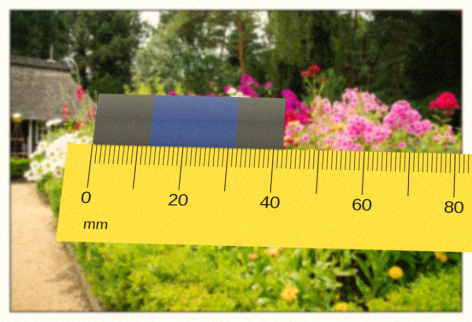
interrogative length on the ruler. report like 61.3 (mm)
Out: 42 (mm)
